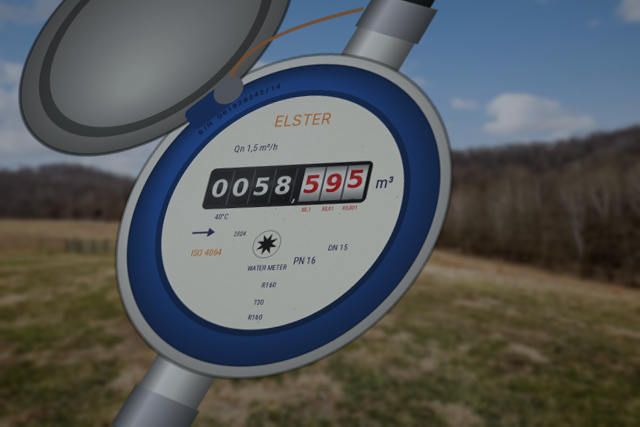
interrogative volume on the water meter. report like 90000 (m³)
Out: 58.595 (m³)
